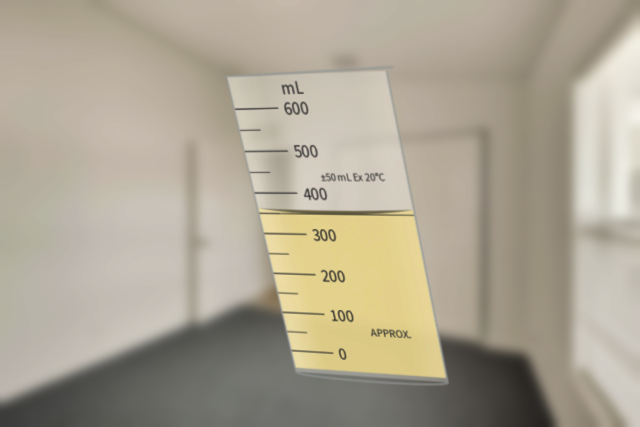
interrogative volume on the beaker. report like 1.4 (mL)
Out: 350 (mL)
